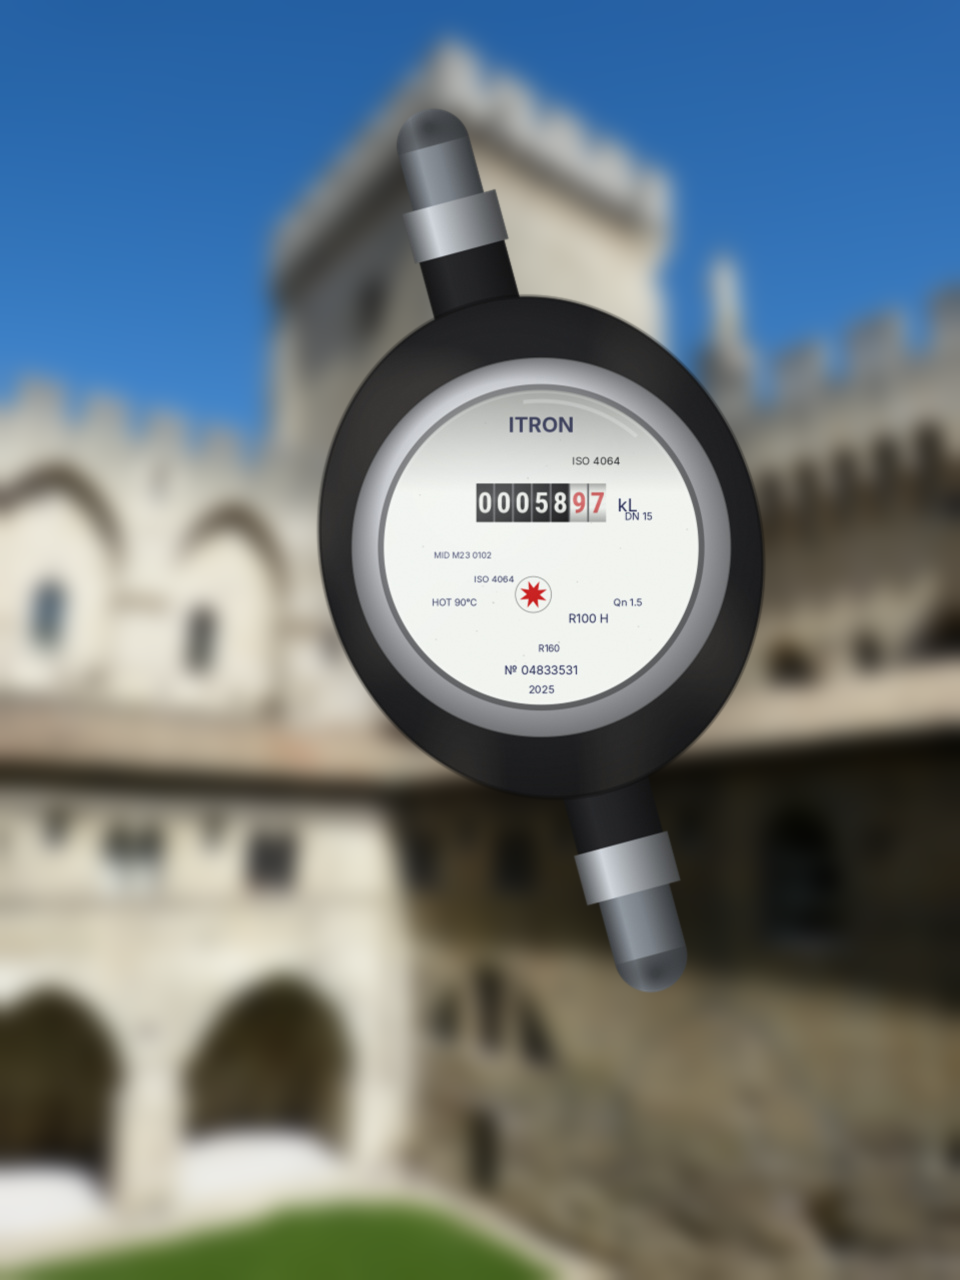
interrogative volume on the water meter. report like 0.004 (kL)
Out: 58.97 (kL)
